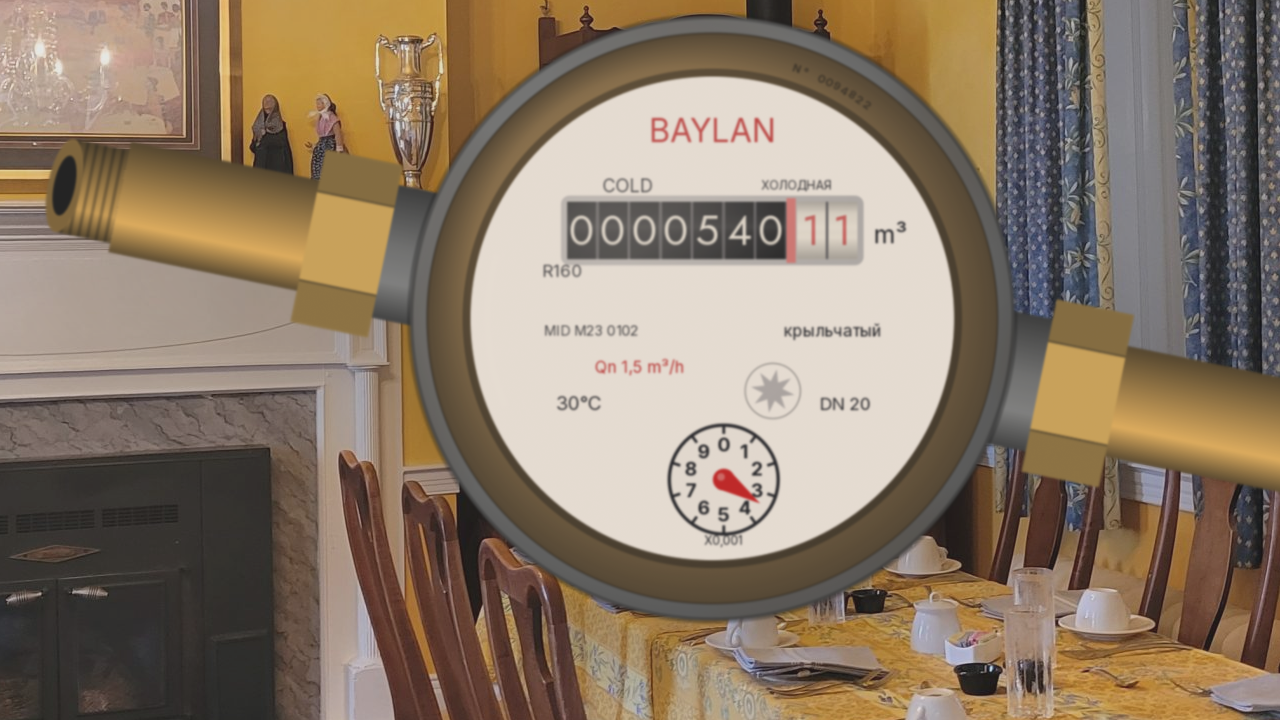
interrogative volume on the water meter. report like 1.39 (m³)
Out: 540.113 (m³)
